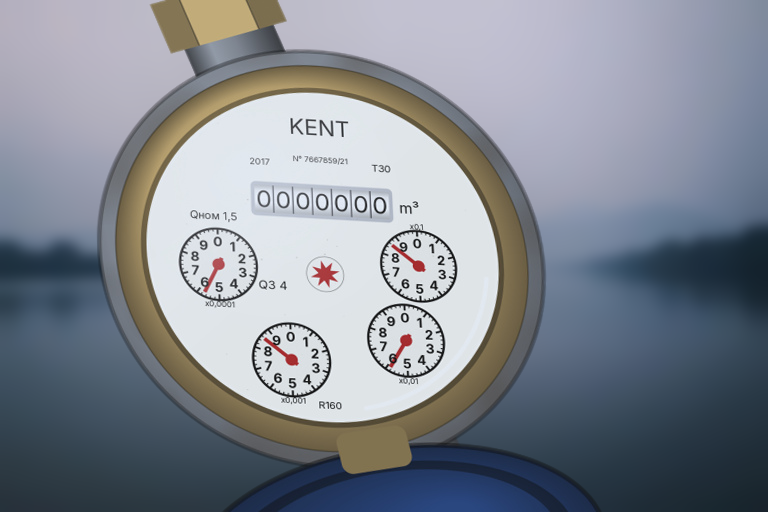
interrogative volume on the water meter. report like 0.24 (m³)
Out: 0.8585 (m³)
